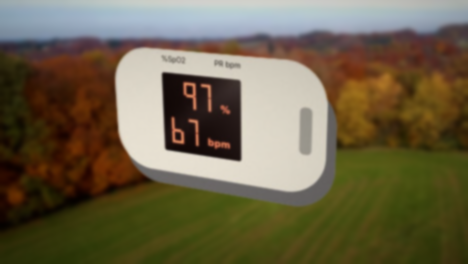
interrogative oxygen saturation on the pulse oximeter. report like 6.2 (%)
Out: 97 (%)
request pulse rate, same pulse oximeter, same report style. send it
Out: 67 (bpm)
